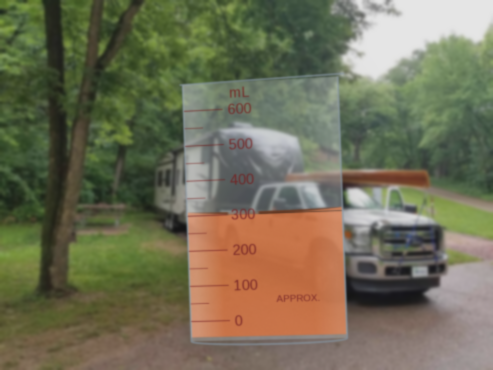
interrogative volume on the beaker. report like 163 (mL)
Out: 300 (mL)
